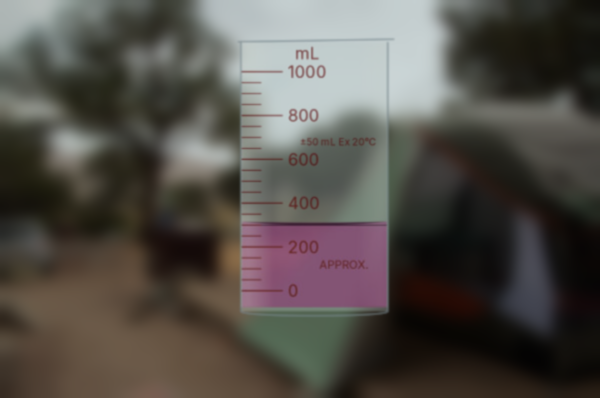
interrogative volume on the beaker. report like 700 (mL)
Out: 300 (mL)
